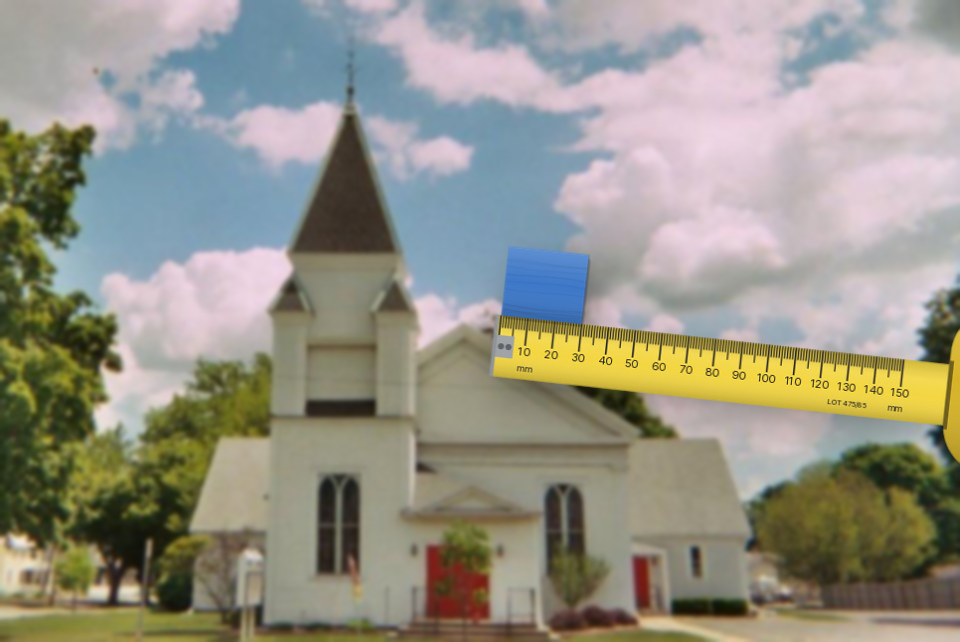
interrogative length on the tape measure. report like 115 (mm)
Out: 30 (mm)
